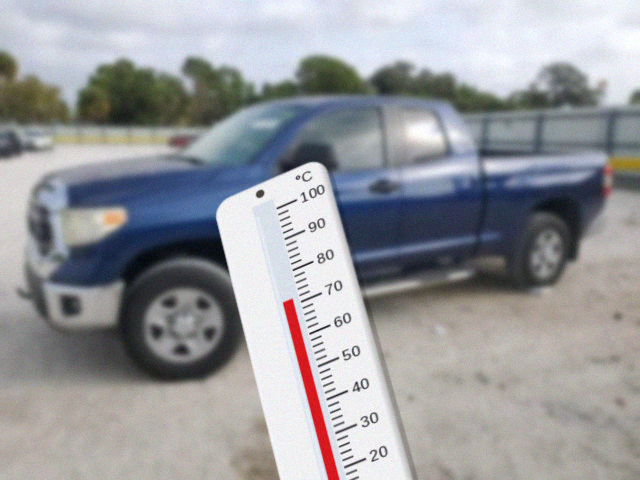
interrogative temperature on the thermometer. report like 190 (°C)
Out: 72 (°C)
